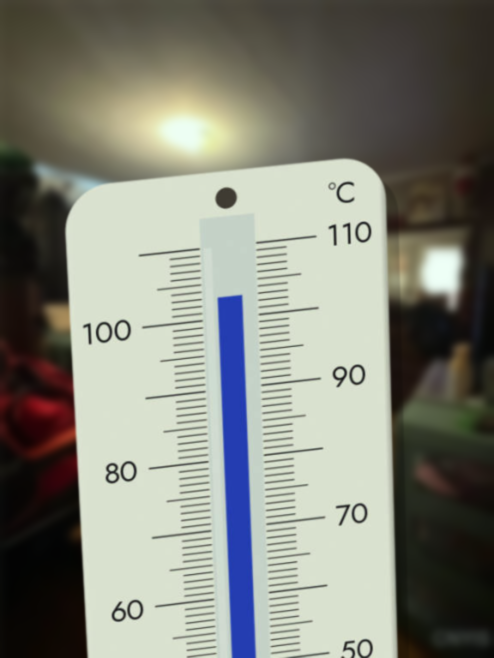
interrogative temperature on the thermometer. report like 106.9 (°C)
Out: 103 (°C)
